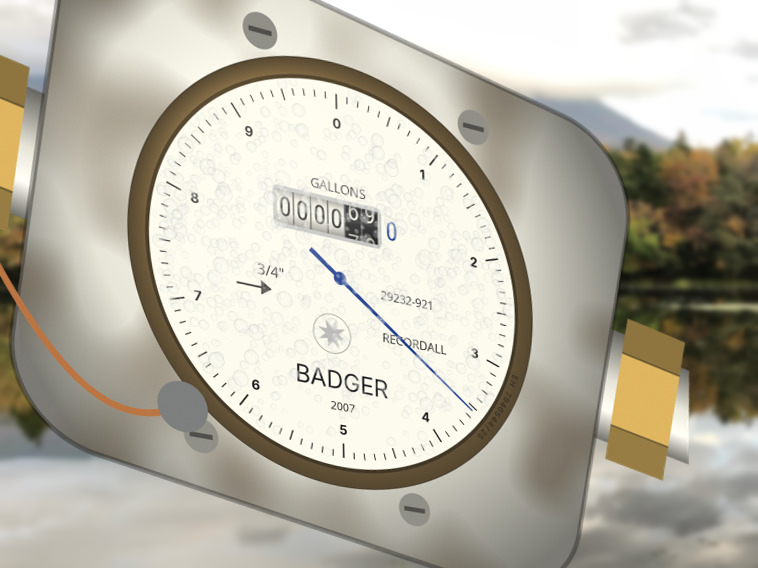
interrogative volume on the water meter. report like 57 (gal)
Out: 693.5 (gal)
